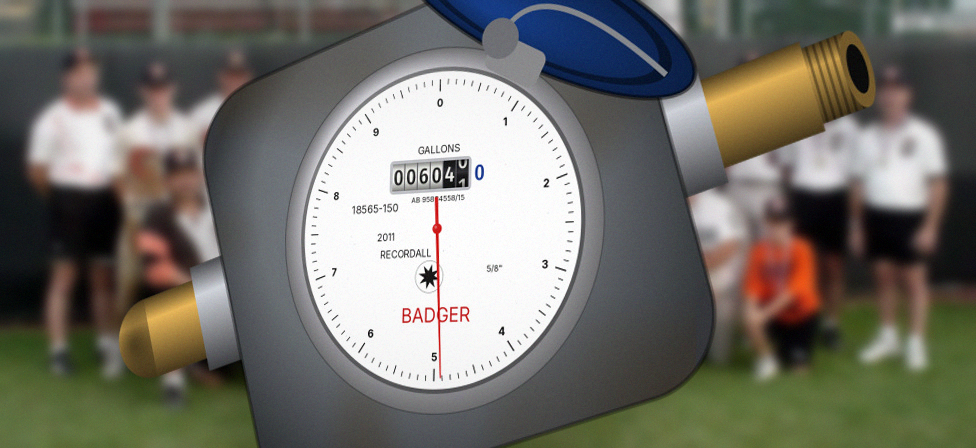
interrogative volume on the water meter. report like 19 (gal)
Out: 60404.9 (gal)
